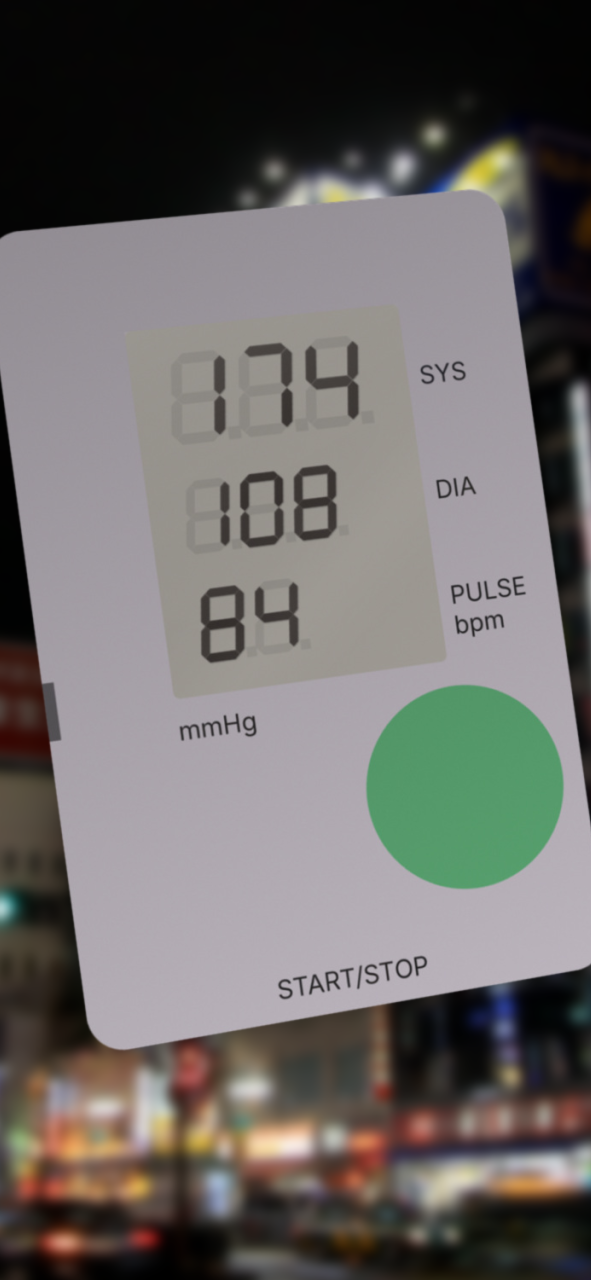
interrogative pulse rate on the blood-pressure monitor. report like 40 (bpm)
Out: 84 (bpm)
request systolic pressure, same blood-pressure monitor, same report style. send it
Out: 174 (mmHg)
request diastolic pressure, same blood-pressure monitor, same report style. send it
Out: 108 (mmHg)
